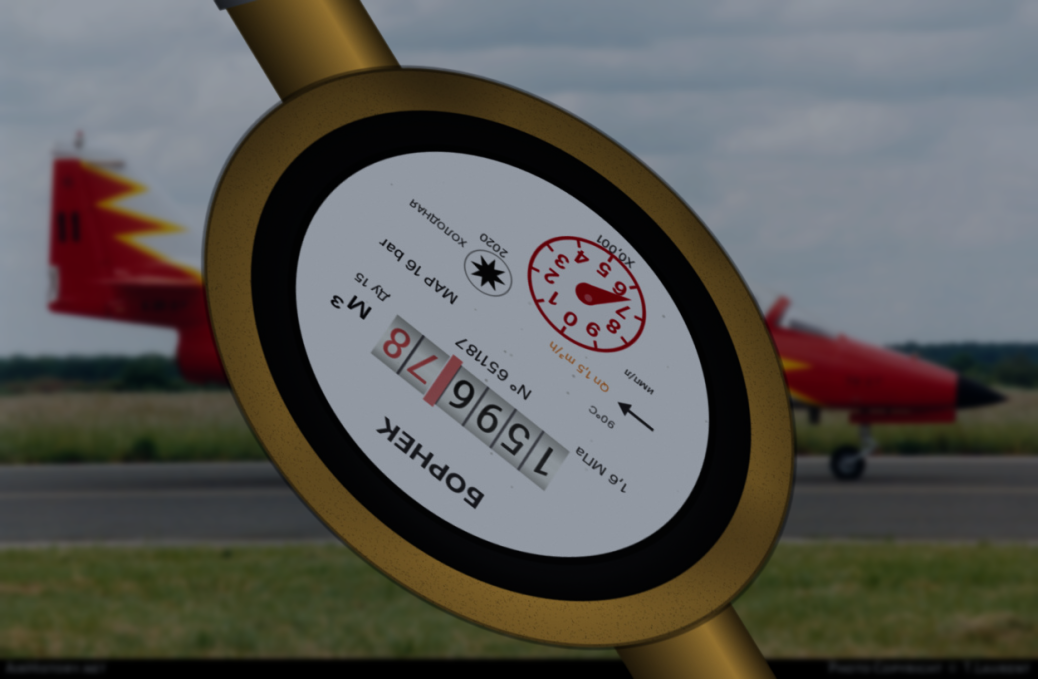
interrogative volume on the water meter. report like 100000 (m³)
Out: 1596.786 (m³)
